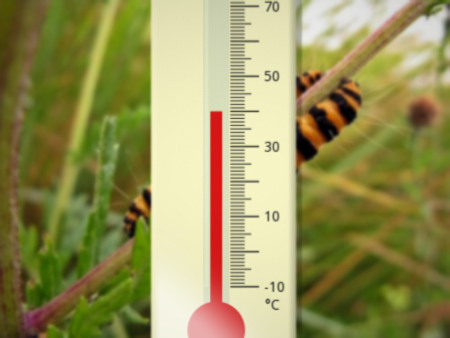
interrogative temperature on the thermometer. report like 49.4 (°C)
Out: 40 (°C)
